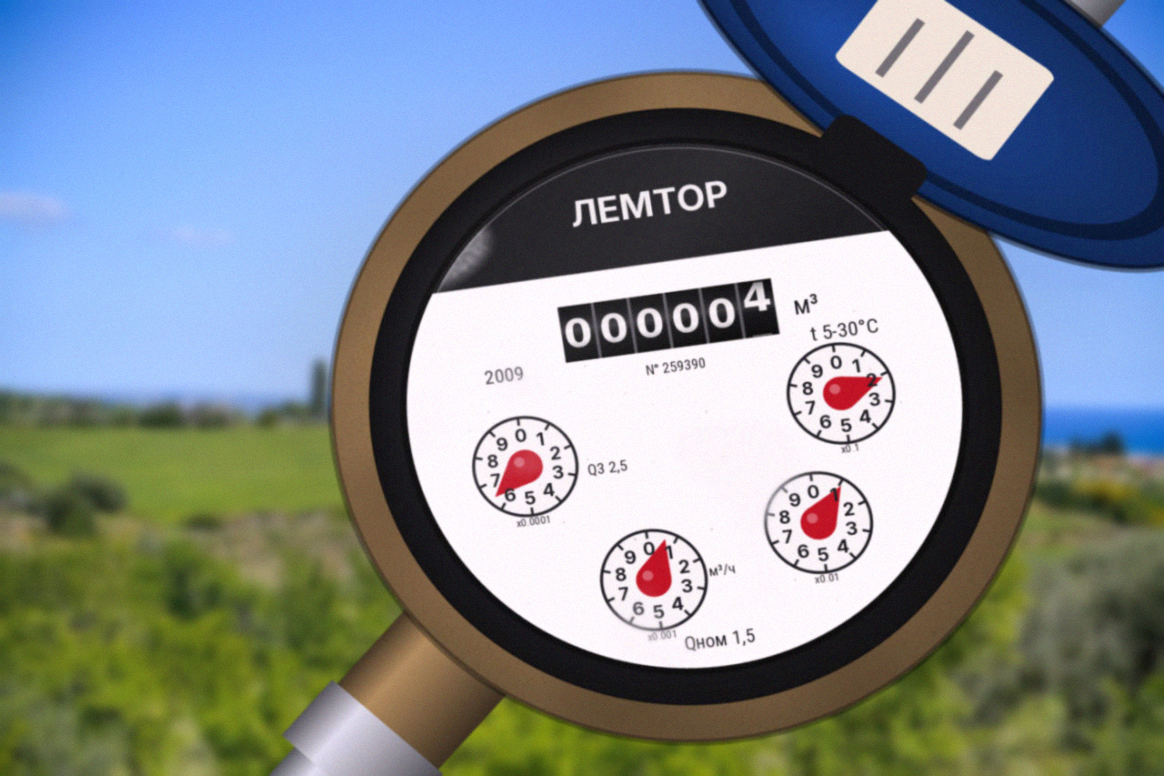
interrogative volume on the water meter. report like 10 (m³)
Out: 4.2106 (m³)
